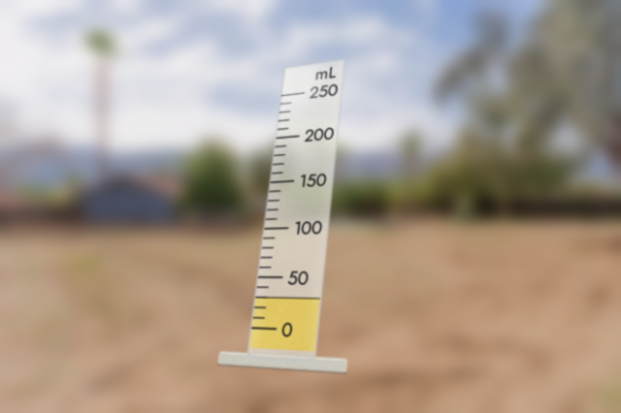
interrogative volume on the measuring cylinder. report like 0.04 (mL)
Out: 30 (mL)
